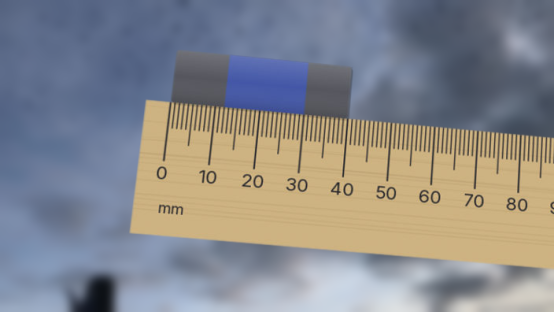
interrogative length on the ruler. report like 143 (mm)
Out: 40 (mm)
